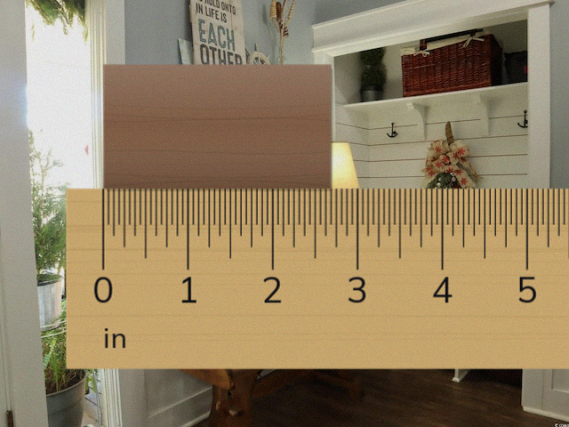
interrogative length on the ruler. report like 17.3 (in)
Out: 2.6875 (in)
